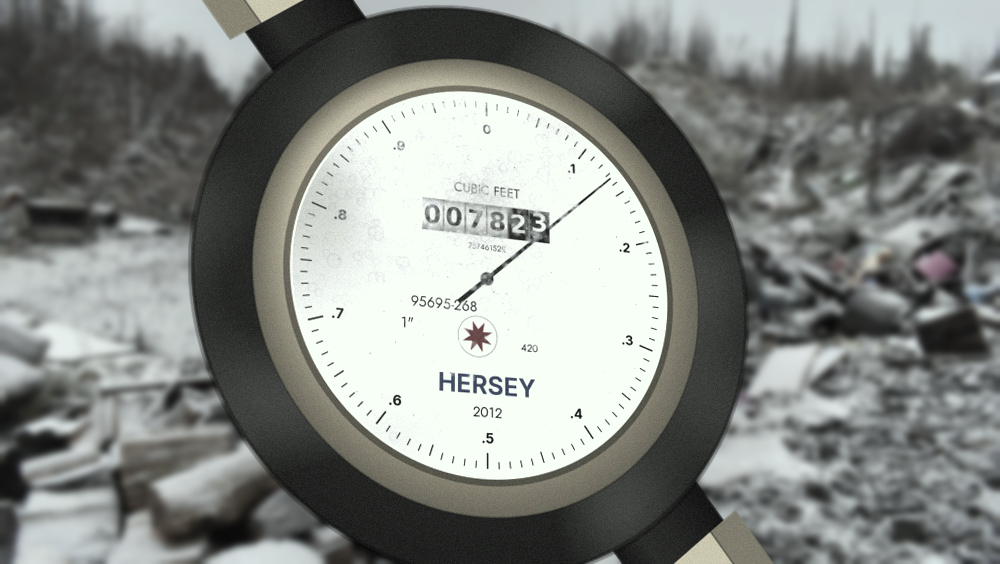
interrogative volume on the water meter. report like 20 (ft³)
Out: 7823.13 (ft³)
